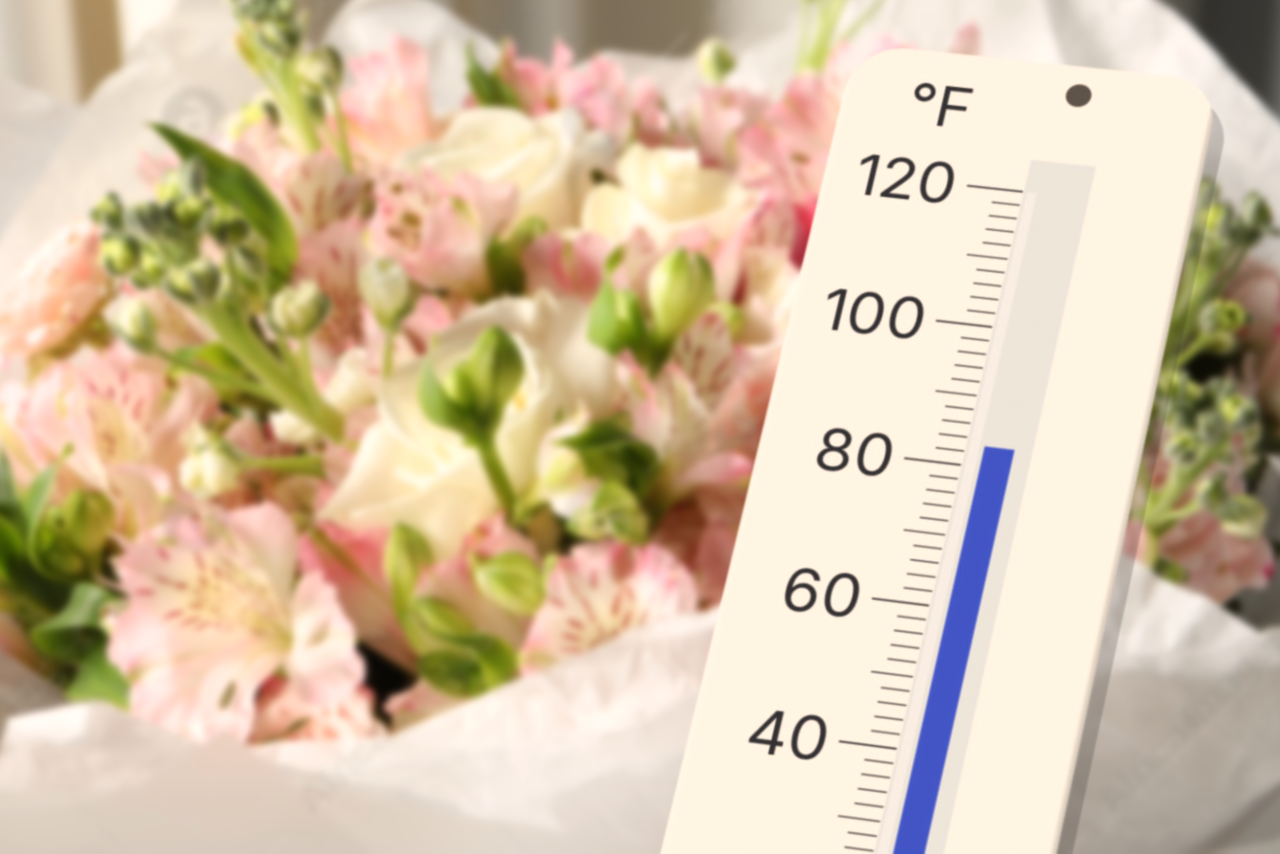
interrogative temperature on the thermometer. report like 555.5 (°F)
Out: 83 (°F)
